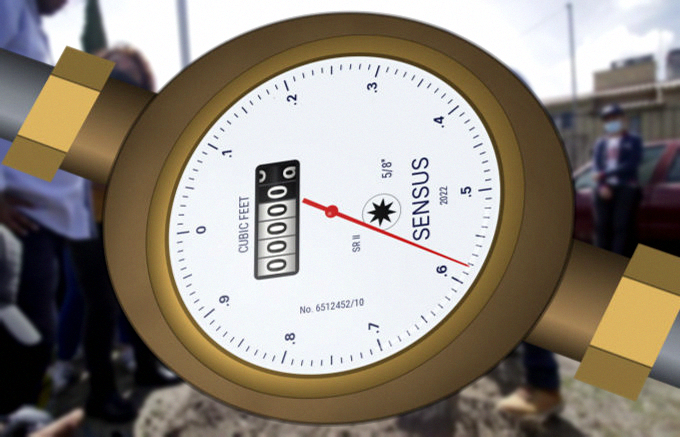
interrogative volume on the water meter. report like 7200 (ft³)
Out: 8.58 (ft³)
